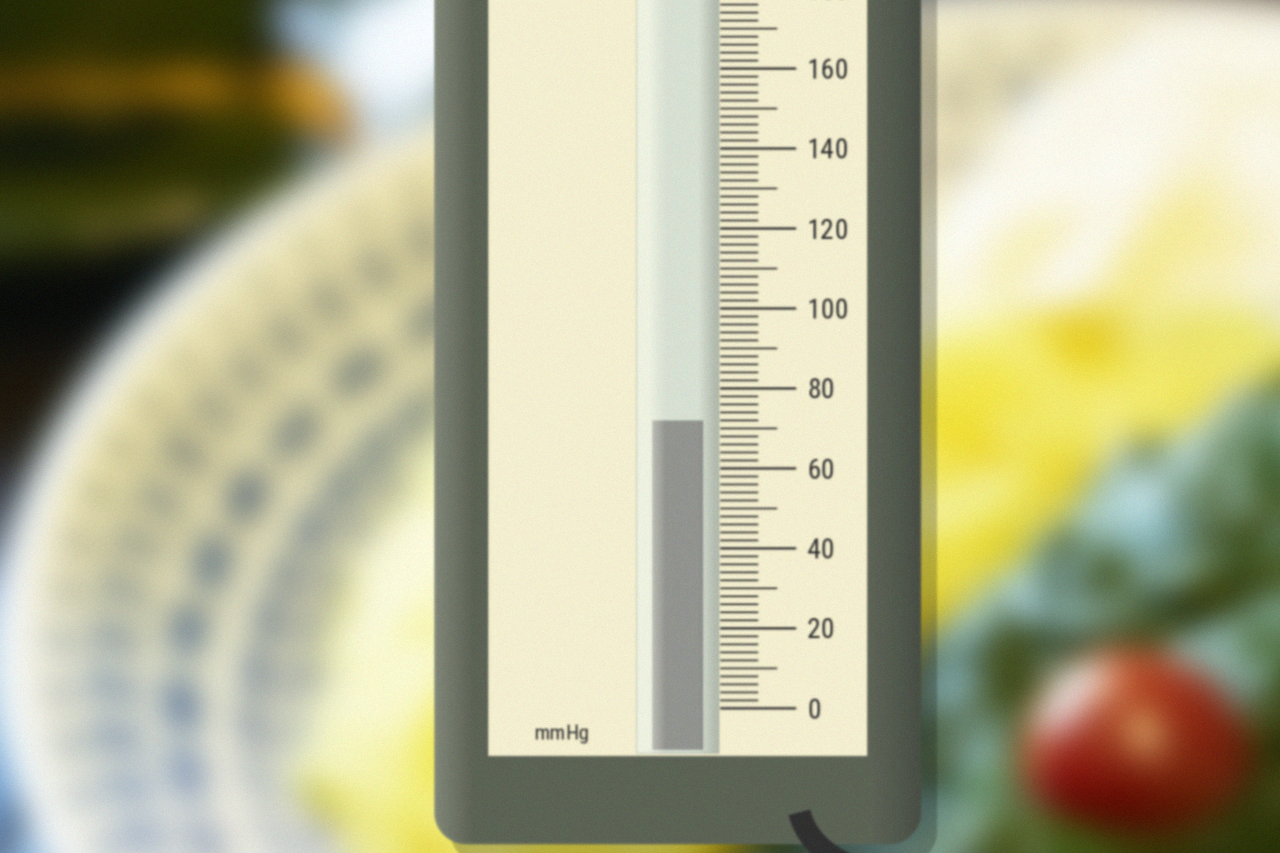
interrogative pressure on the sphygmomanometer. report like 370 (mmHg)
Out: 72 (mmHg)
